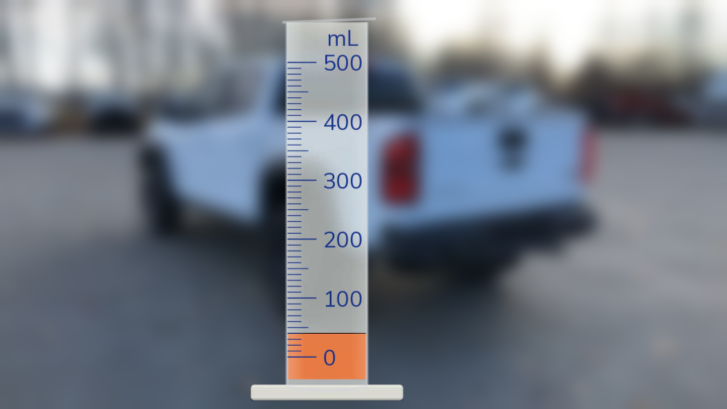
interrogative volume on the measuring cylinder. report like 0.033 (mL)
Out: 40 (mL)
